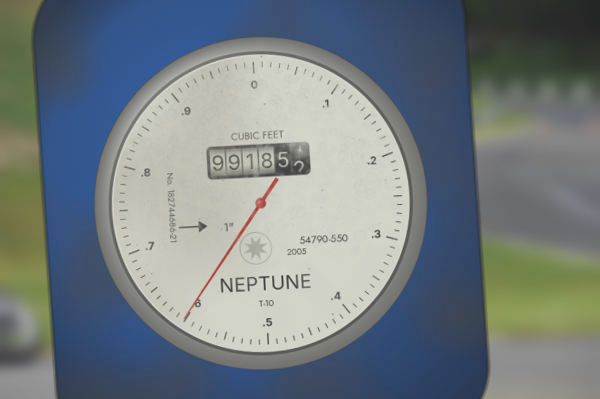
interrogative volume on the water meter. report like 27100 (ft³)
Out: 991851.60 (ft³)
